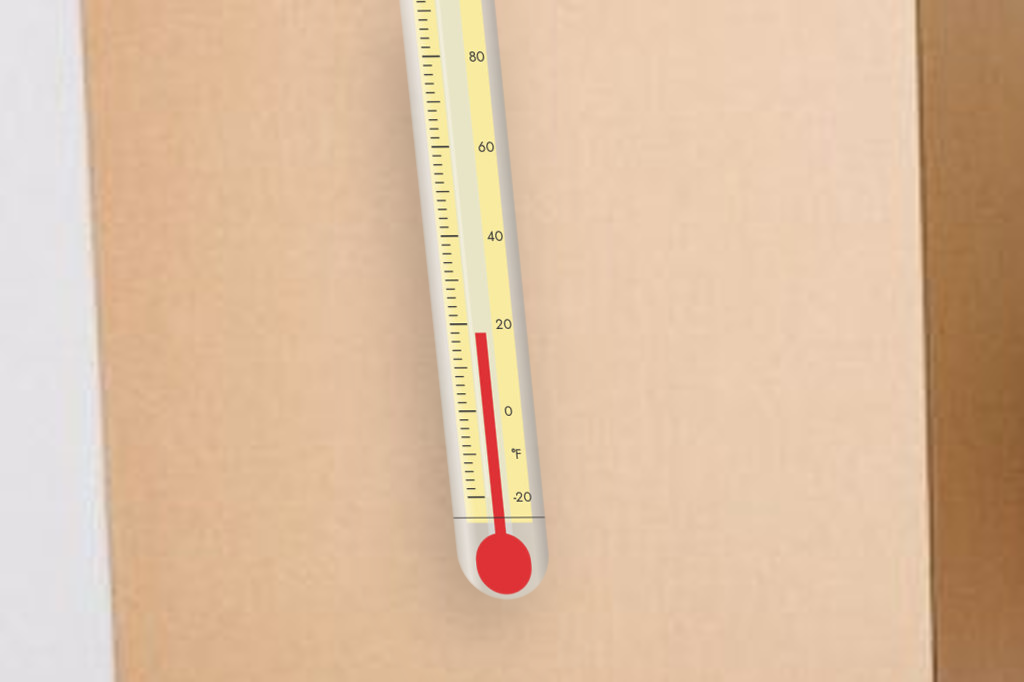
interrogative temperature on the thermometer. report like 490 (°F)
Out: 18 (°F)
